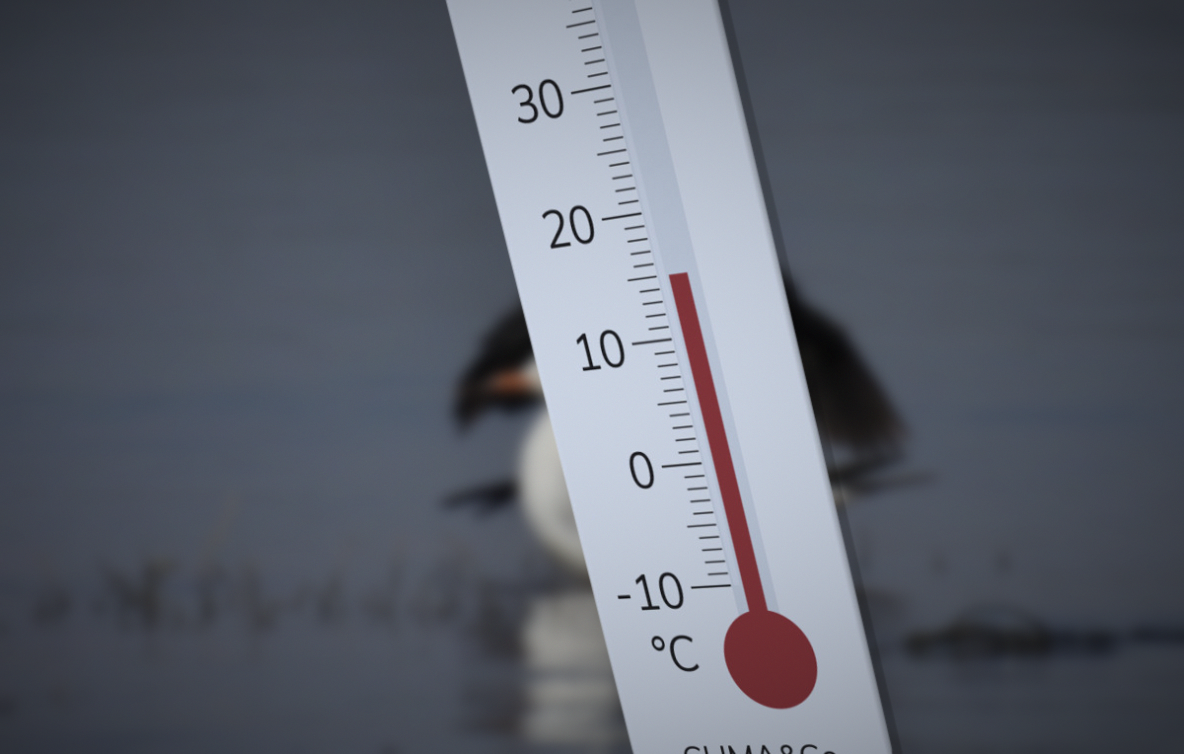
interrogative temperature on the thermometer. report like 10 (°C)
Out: 15 (°C)
